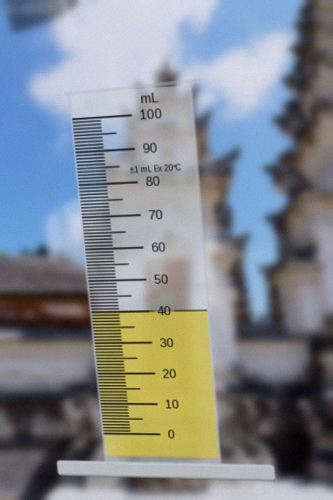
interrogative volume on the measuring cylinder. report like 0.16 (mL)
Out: 40 (mL)
